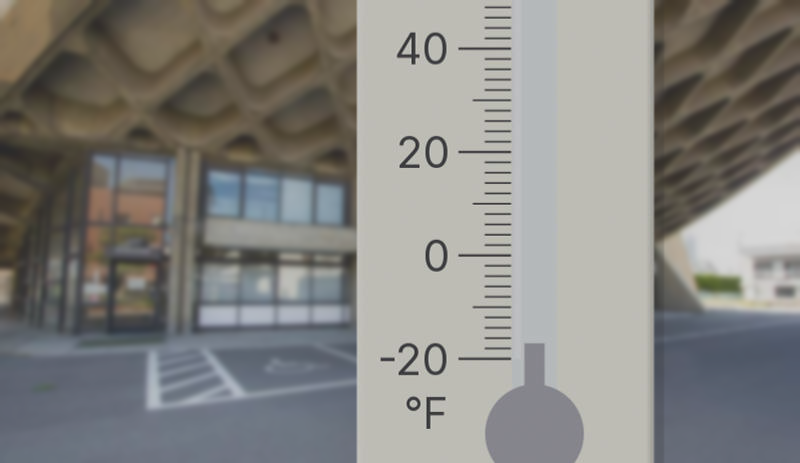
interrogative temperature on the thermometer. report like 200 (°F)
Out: -17 (°F)
